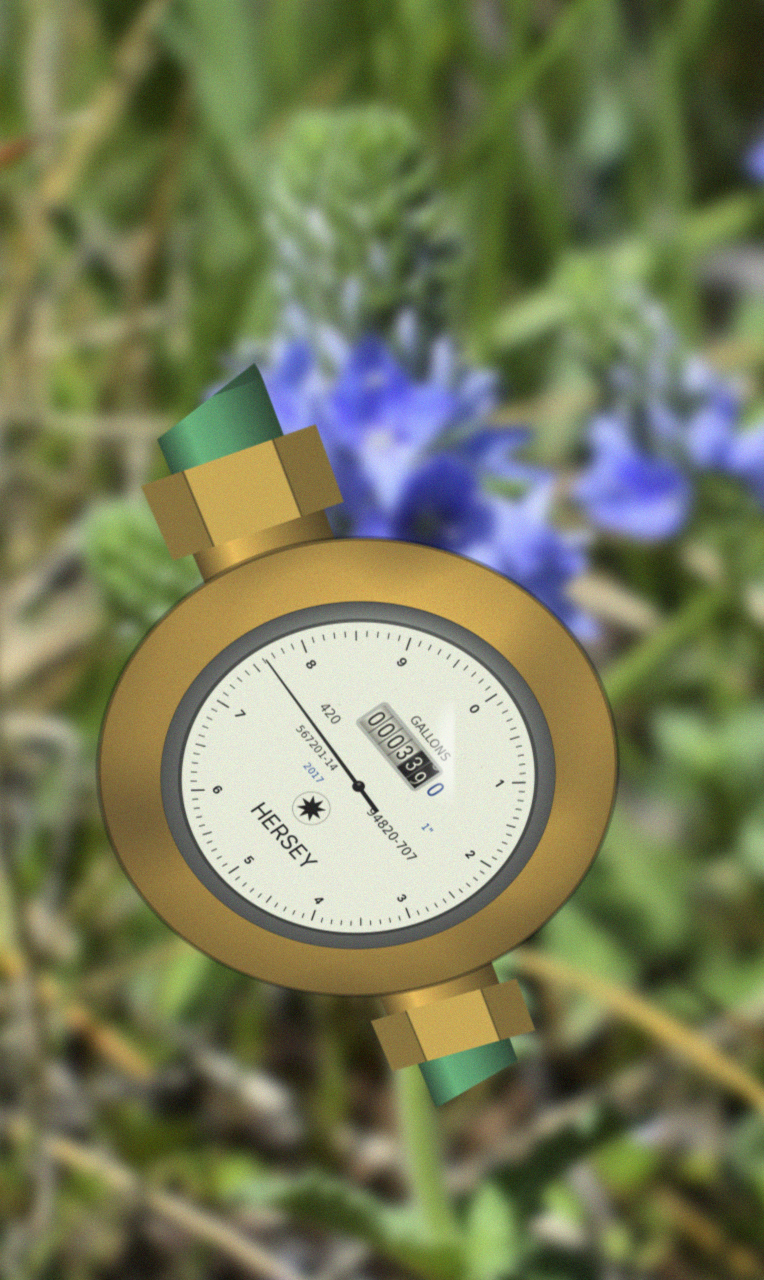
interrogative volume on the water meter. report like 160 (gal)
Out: 3387.6 (gal)
